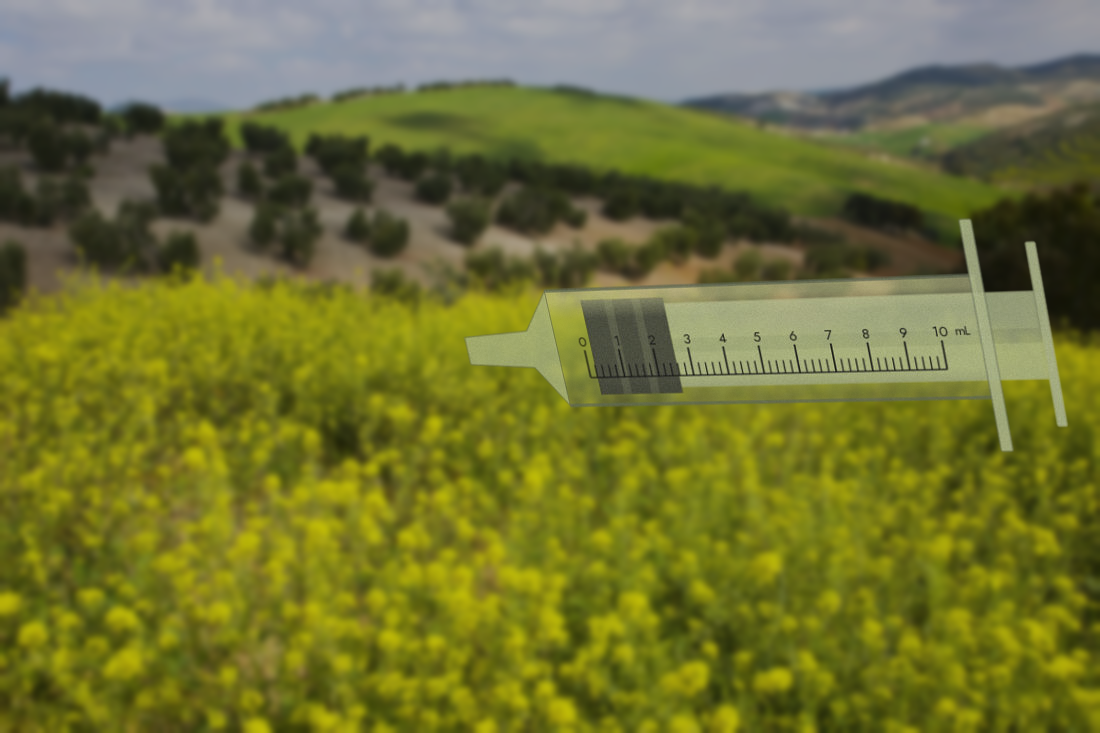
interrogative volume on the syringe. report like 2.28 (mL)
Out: 0.2 (mL)
